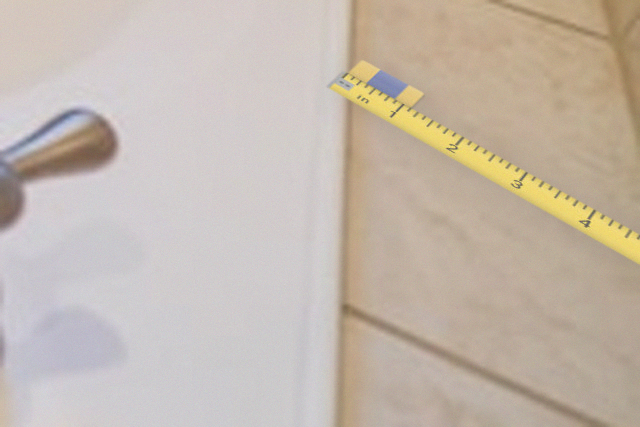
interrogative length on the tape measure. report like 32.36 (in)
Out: 1.125 (in)
